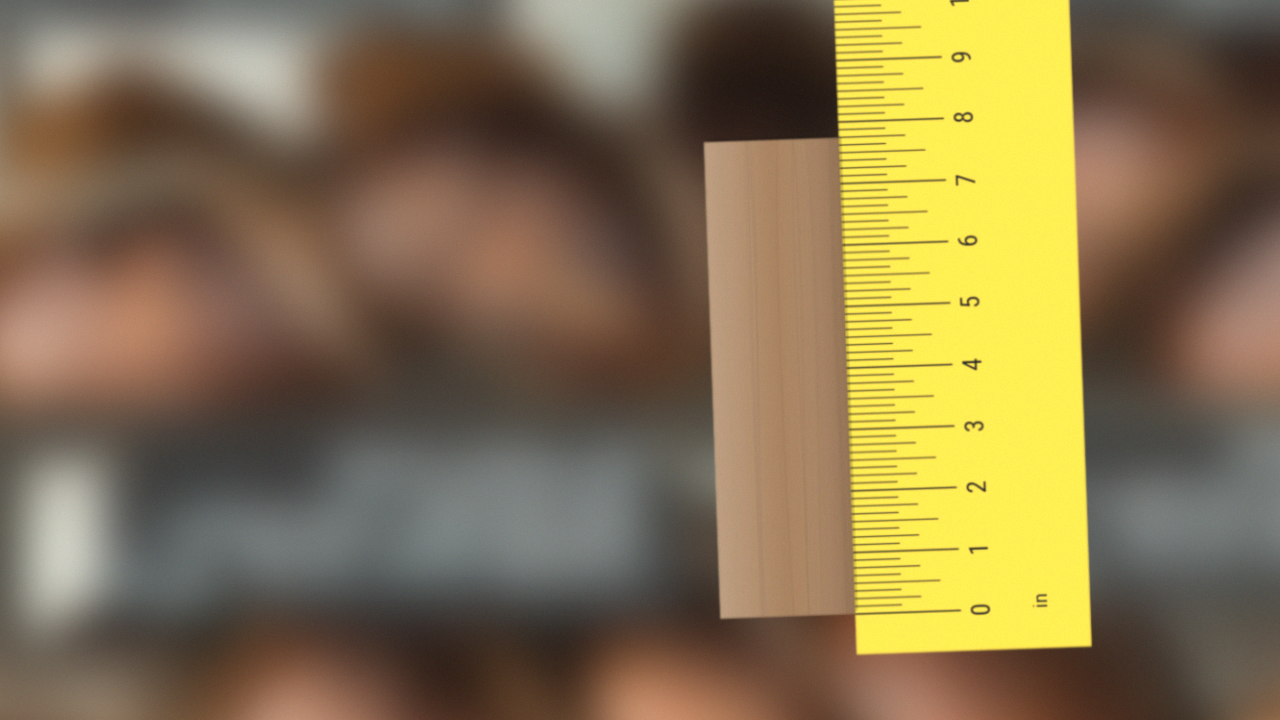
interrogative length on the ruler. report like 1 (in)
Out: 7.75 (in)
